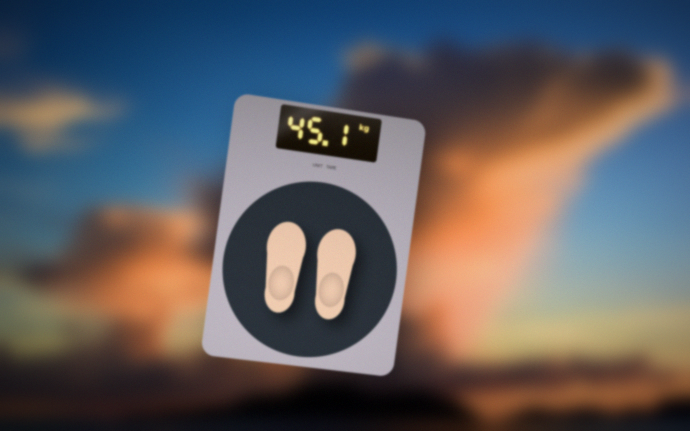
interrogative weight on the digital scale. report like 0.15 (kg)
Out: 45.1 (kg)
